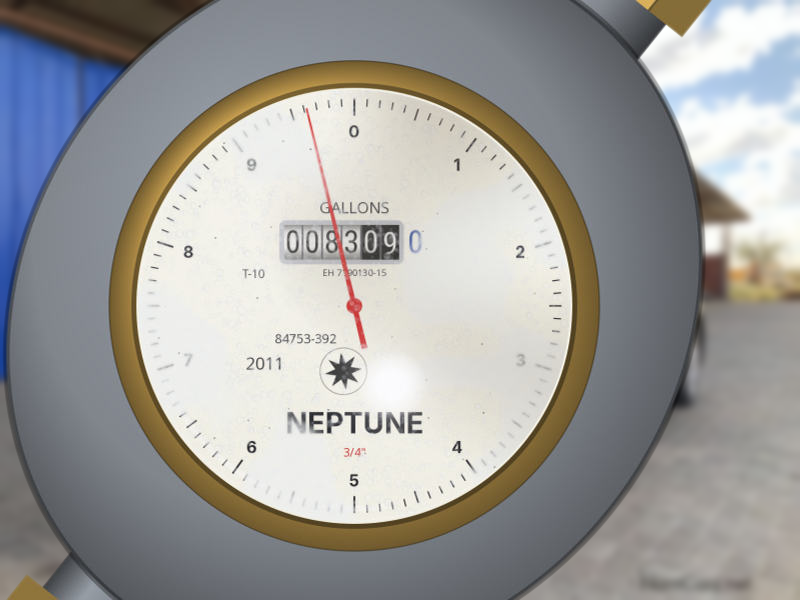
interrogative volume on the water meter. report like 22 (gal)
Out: 83089.6 (gal)
